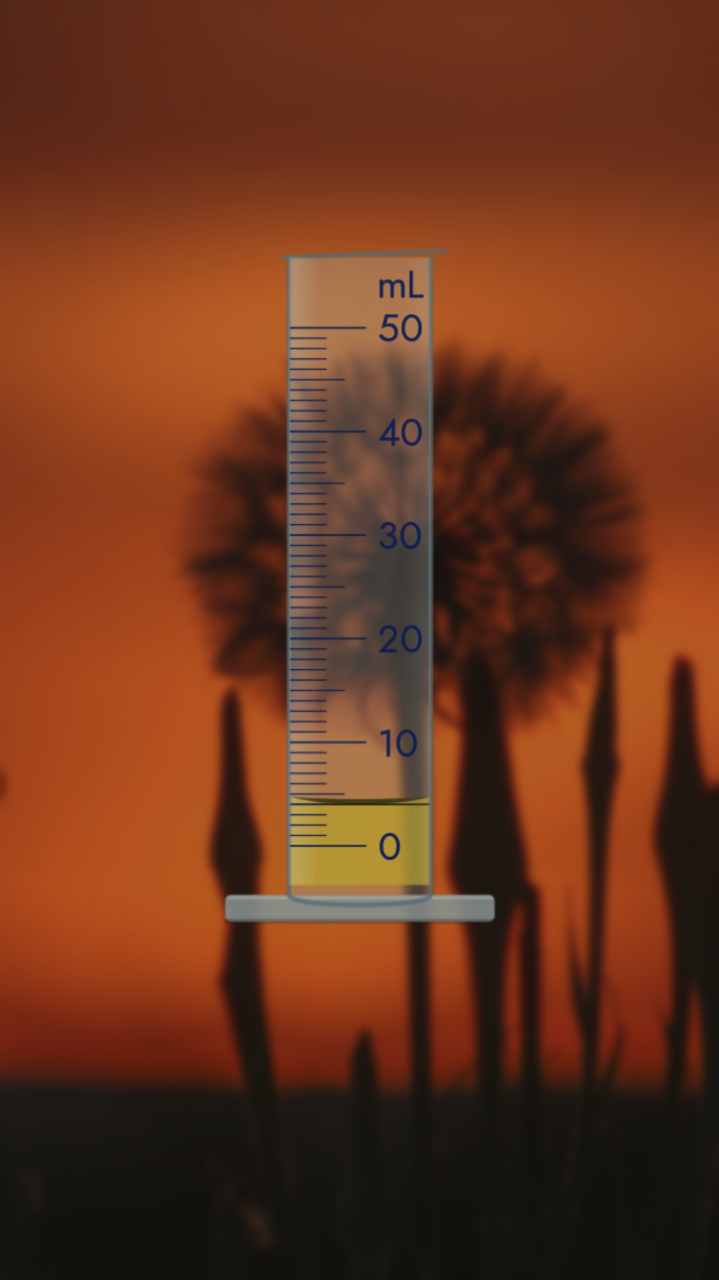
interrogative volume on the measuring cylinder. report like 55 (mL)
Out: 4 (mL)
